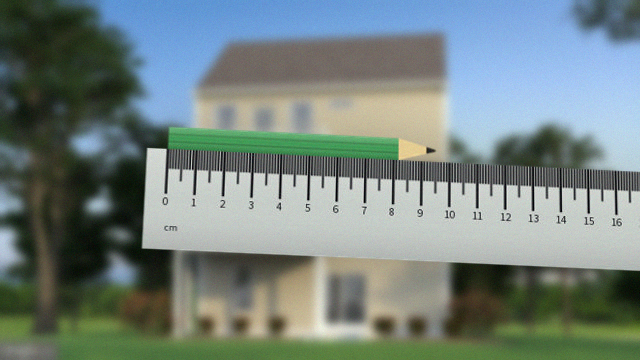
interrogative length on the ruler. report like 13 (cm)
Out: 9.5 (cm)
